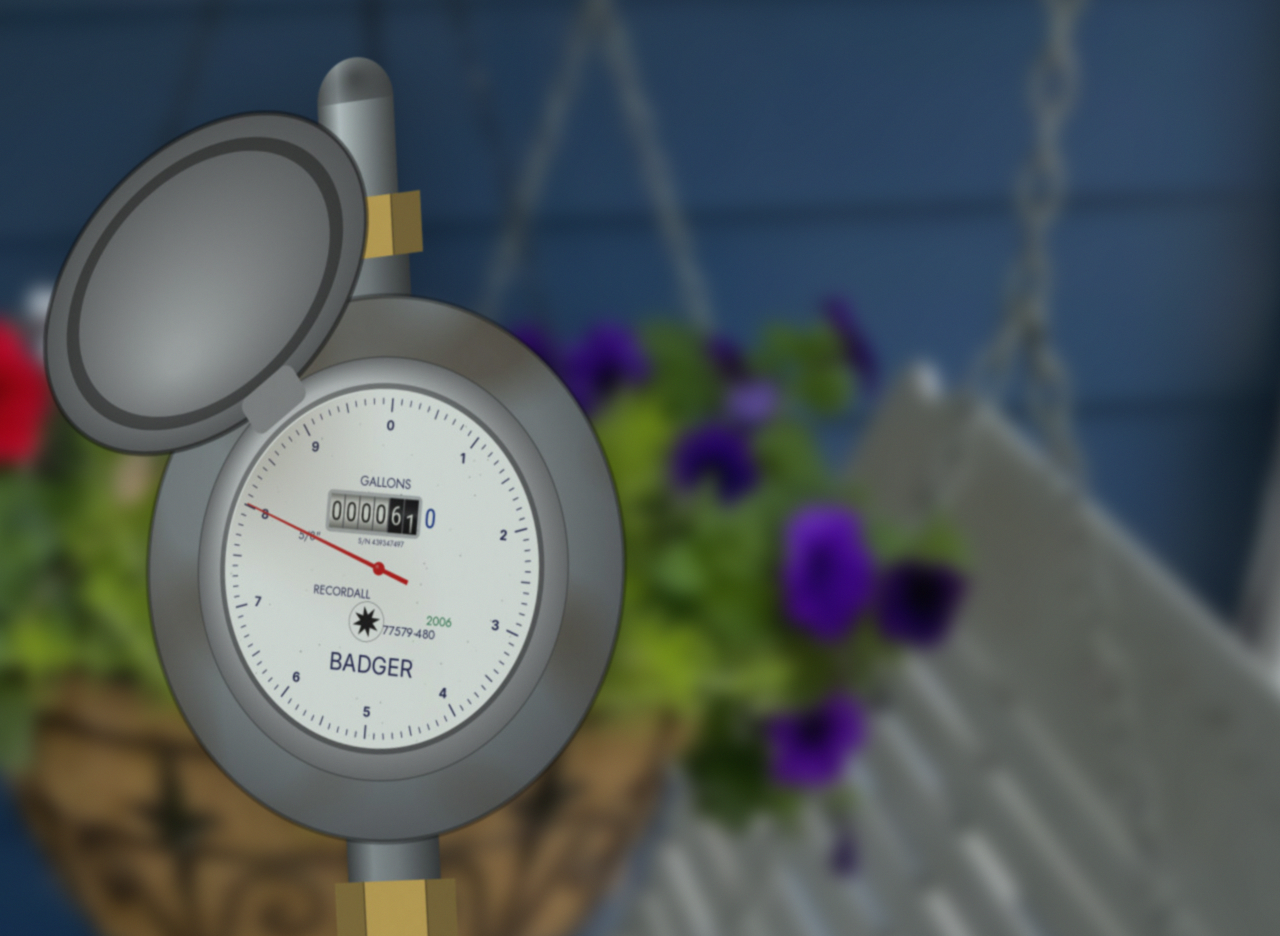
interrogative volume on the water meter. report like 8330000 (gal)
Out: 608.0 (gal)
